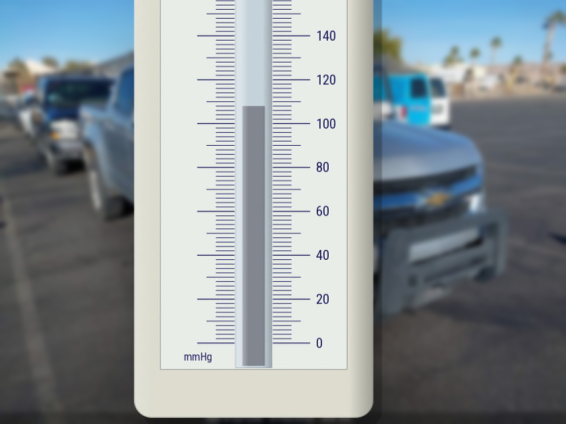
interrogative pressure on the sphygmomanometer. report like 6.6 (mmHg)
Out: 108 (mmHg)
